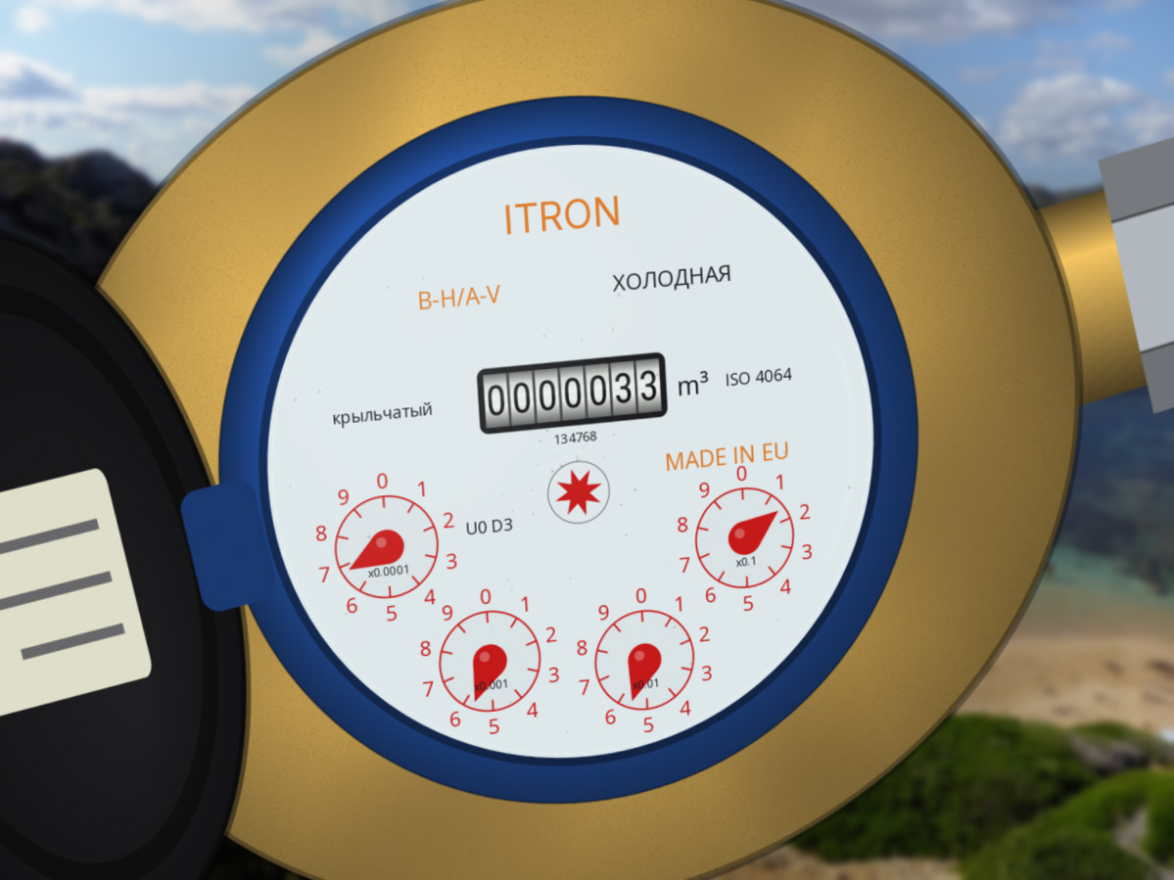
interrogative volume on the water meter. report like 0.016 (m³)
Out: 33.1556 (m³)
